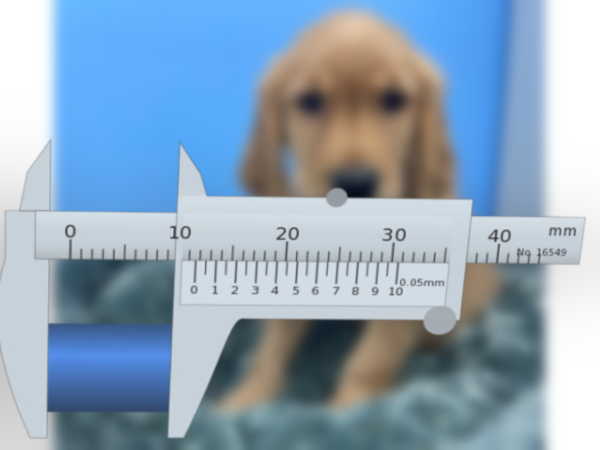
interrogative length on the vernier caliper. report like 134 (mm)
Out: 11.6 (mm)
